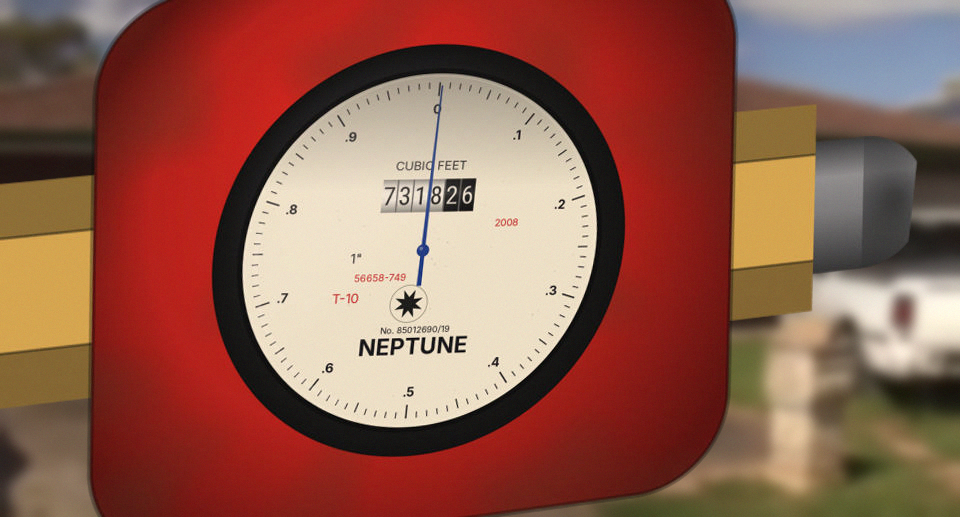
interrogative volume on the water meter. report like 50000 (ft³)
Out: 731826.00 (ft³)
